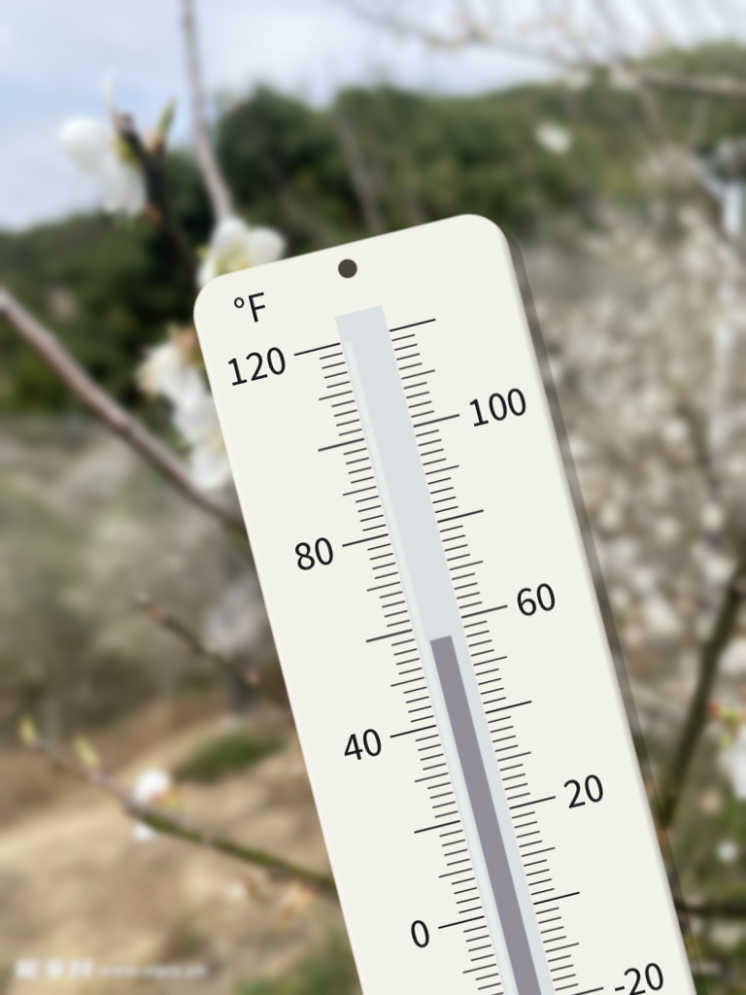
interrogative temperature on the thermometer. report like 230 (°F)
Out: 57 (°F)
